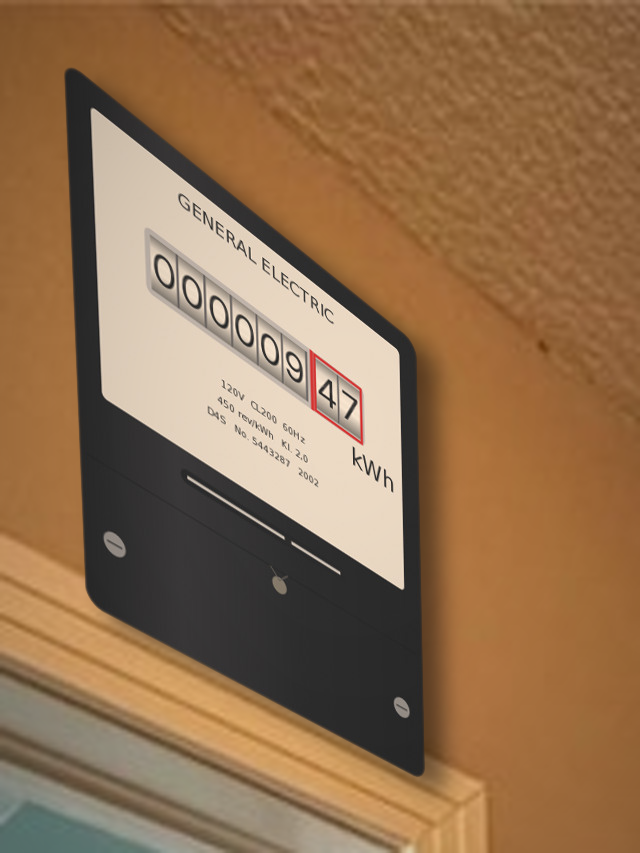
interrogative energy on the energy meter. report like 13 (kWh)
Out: 9.47 (kWh)
